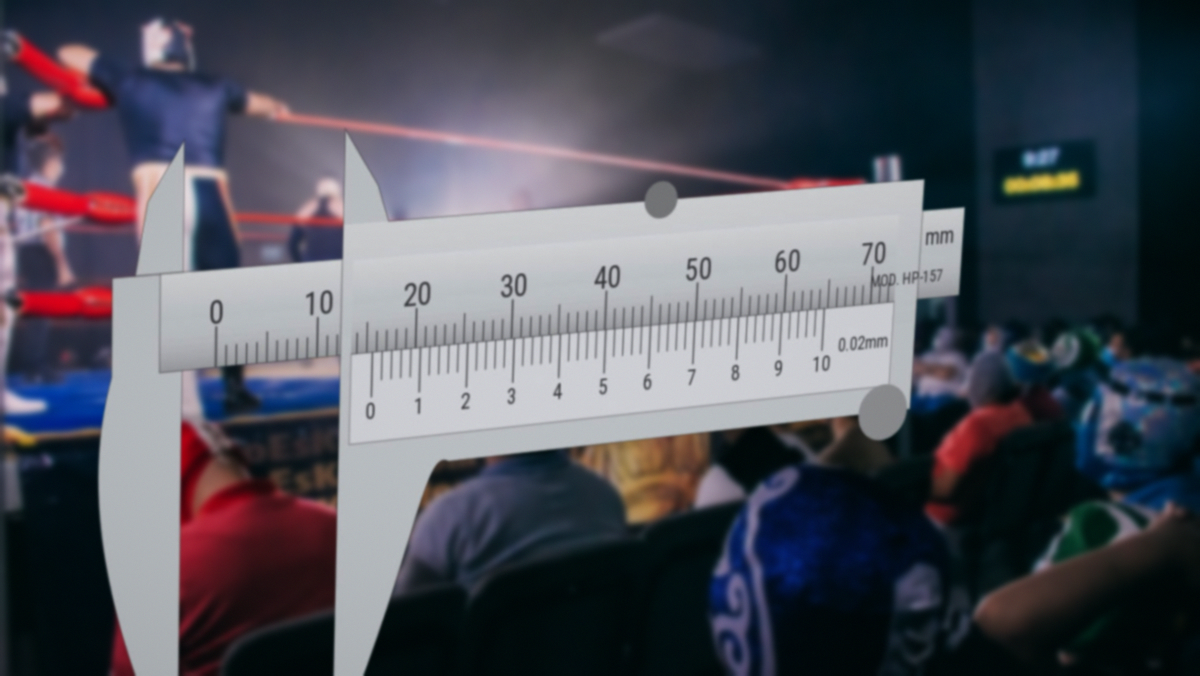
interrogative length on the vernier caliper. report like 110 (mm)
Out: 15.6 (mm)
